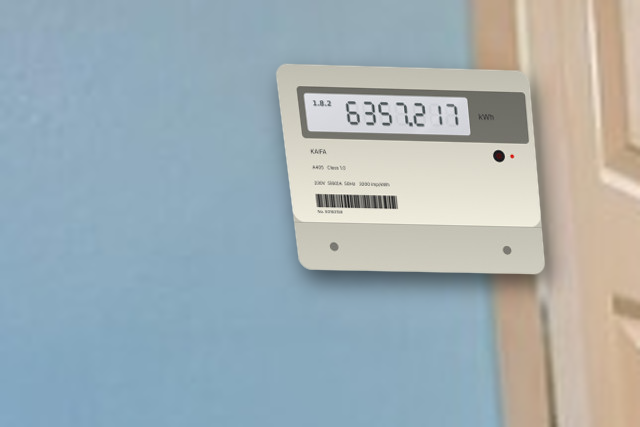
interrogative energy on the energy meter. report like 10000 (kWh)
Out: 6357.217 (kWh)
